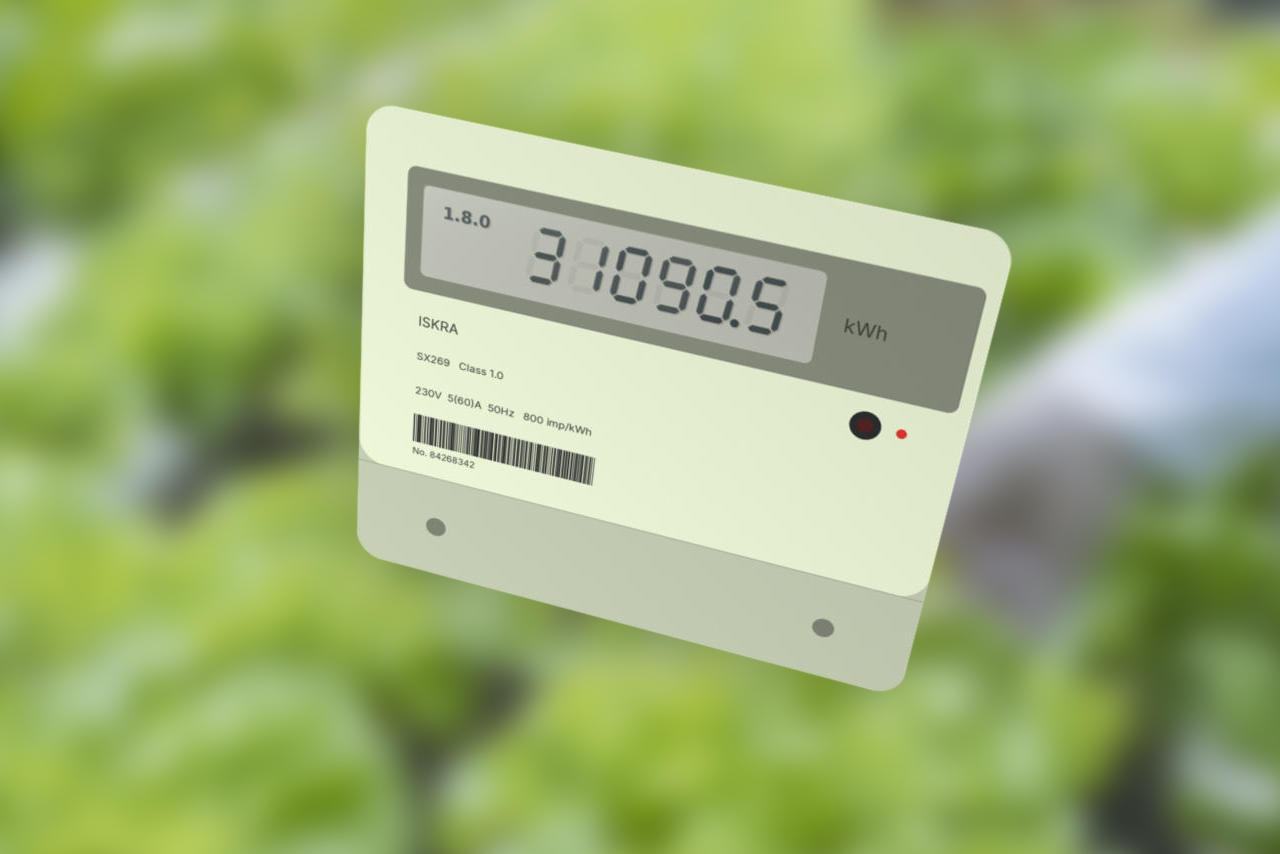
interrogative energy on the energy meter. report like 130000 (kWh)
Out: 31090.5 (kWh)
